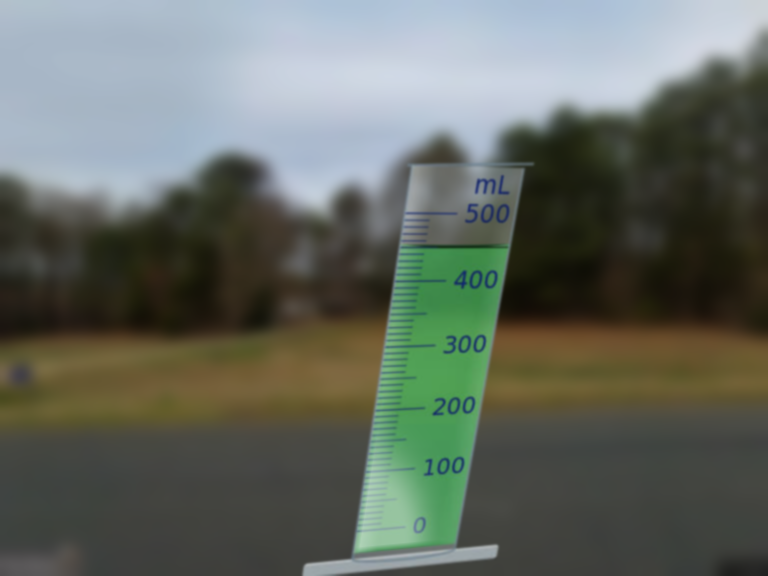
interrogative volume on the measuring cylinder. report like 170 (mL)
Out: 450 (mL)
